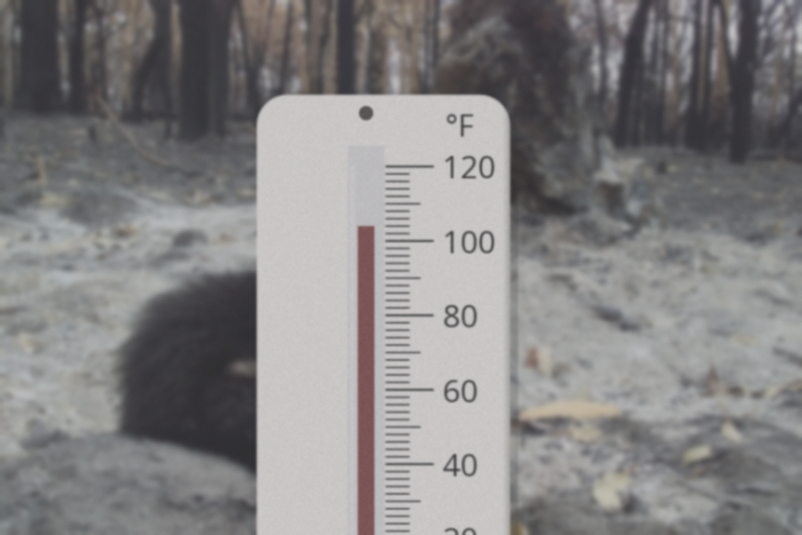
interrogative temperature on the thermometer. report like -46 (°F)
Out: 104 (°F)
